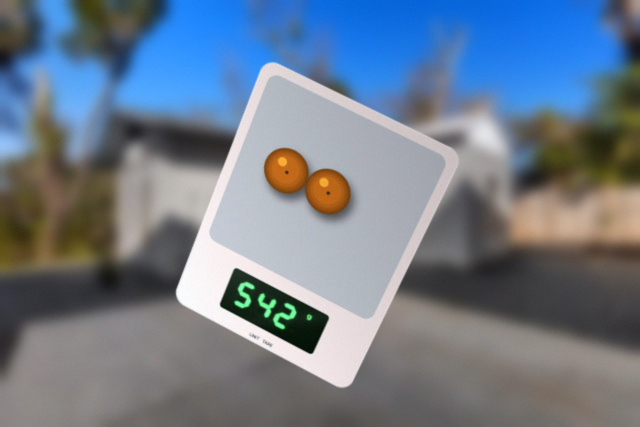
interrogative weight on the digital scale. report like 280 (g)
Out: 542 (g)
